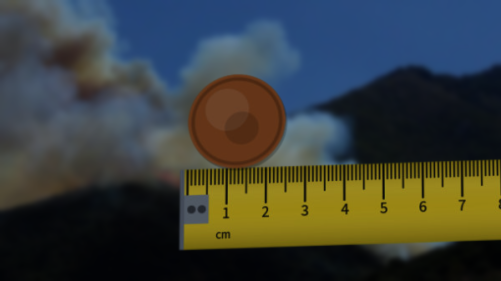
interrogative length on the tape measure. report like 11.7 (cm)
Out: 2.5 (cm)
